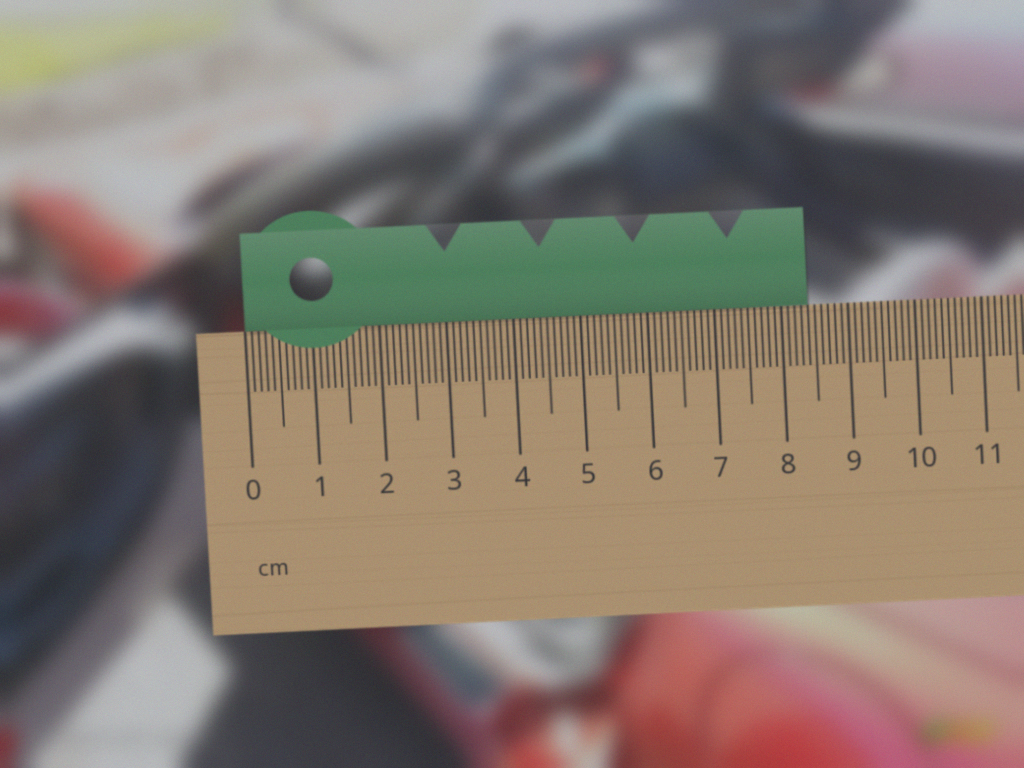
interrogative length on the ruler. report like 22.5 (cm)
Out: 8.4 (cm)
